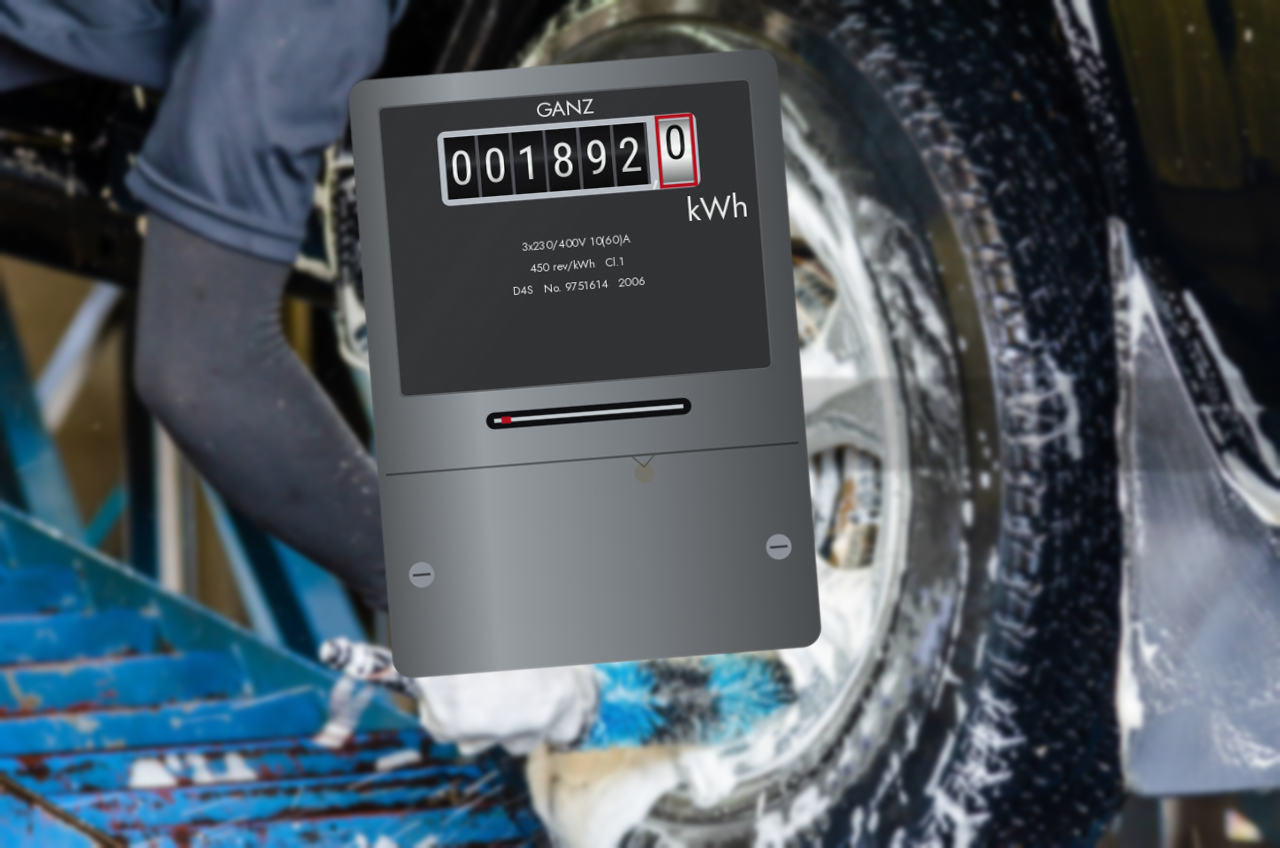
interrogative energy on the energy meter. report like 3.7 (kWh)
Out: 1892.0 (kWh)
